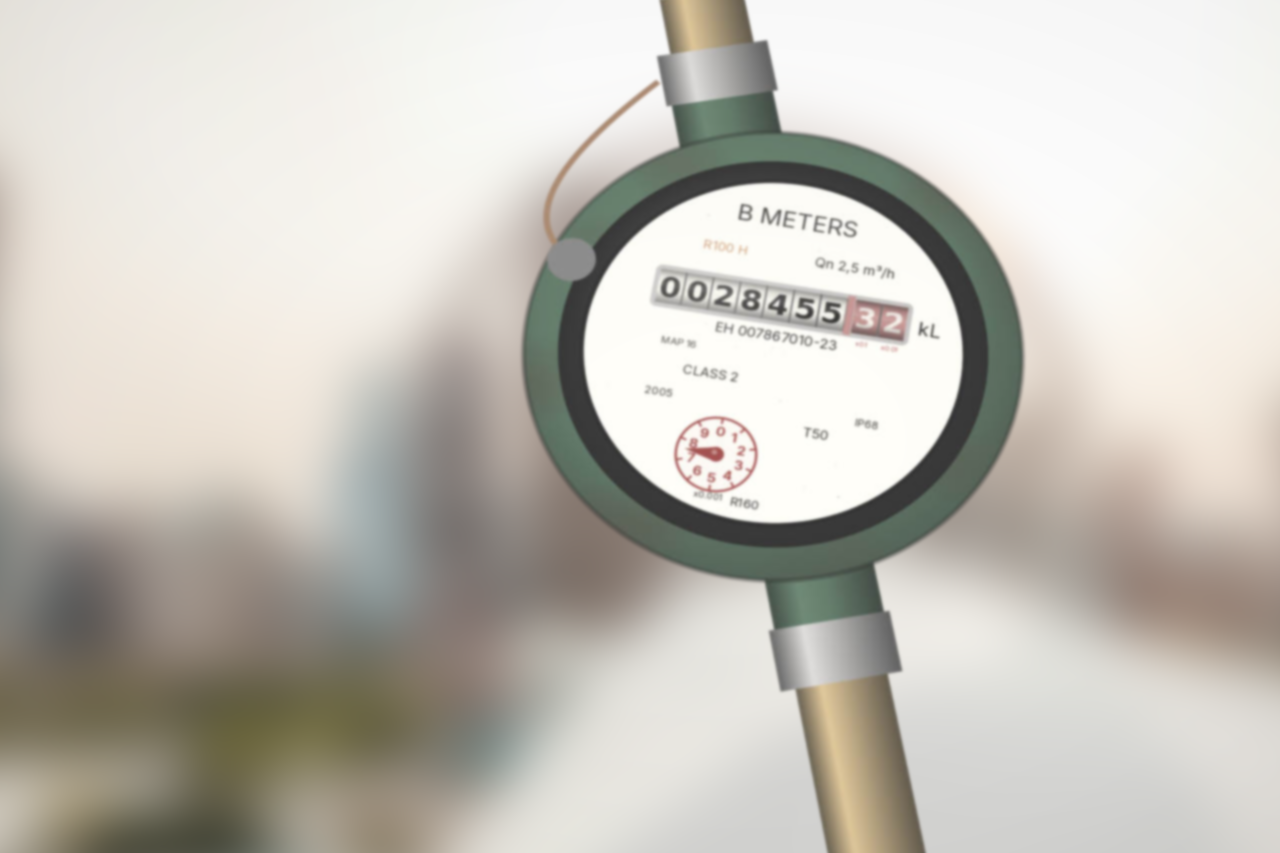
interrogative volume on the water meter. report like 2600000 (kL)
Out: 28455.327 (kL)
